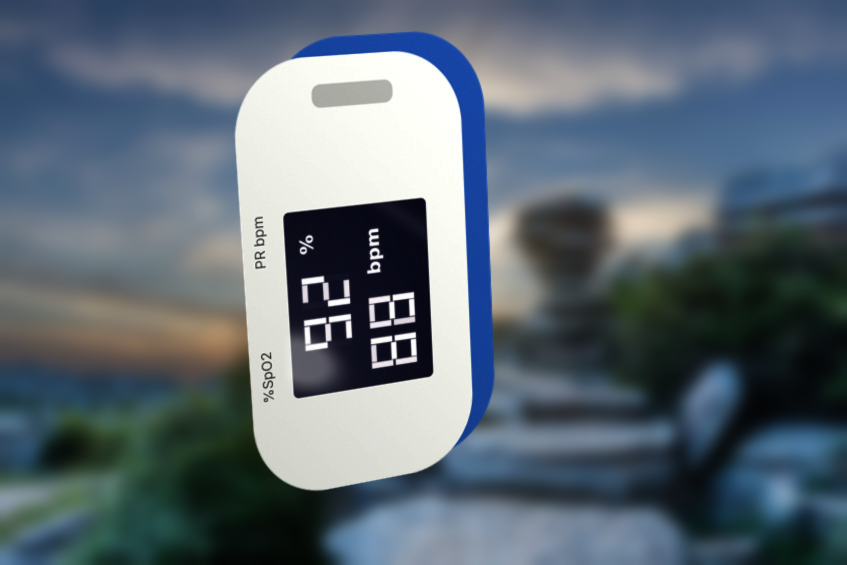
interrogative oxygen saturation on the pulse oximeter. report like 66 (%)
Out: 92 (%)
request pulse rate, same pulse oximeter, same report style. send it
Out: 88 (bpm)
